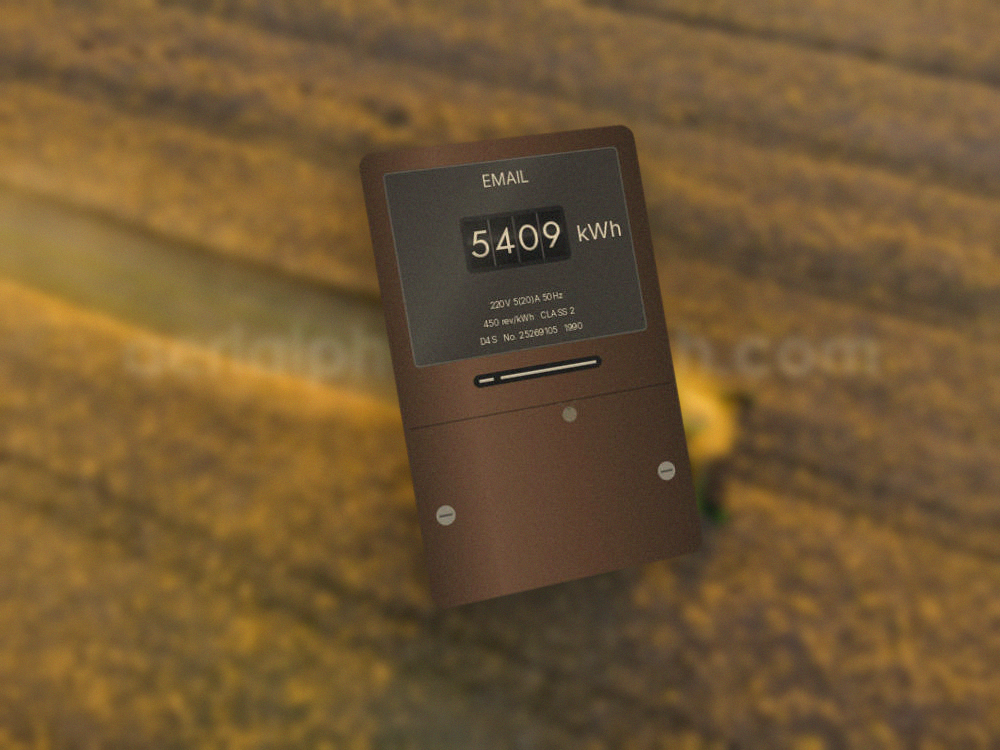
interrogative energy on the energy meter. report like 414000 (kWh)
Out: 5409 (kWh)
